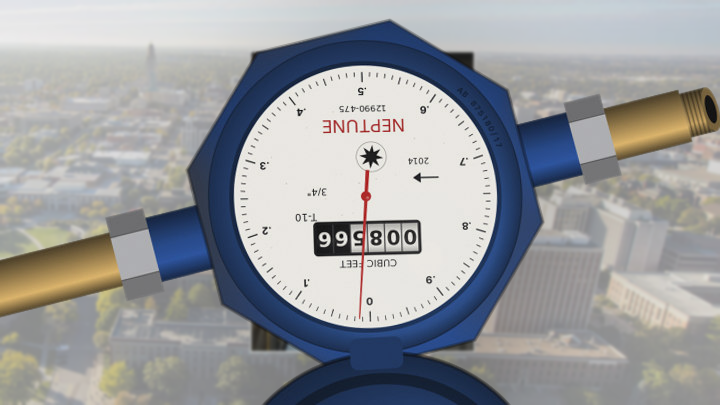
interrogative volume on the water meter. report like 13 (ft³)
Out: 8566.01 (ft³)
